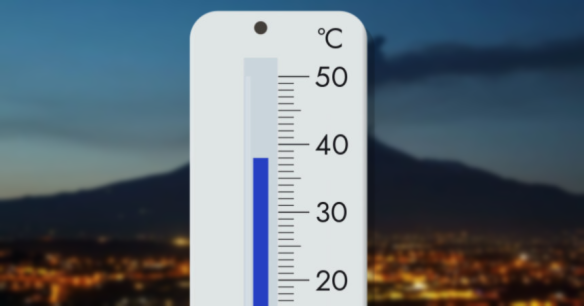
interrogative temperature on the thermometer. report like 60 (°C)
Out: 38 (°C)
